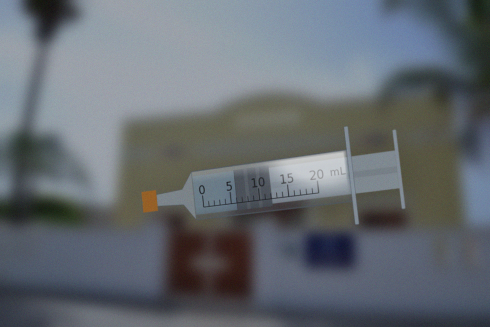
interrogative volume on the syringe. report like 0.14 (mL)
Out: 6 (mL)
